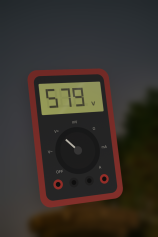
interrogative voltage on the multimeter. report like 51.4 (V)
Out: 579 (V)
